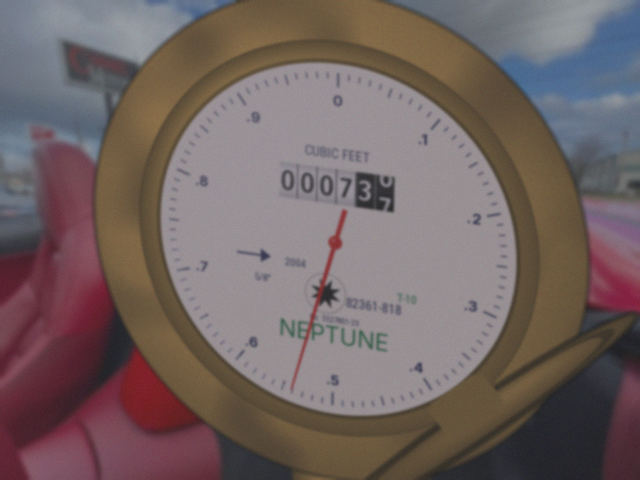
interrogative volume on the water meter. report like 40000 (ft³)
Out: 736.54 (ft³)
